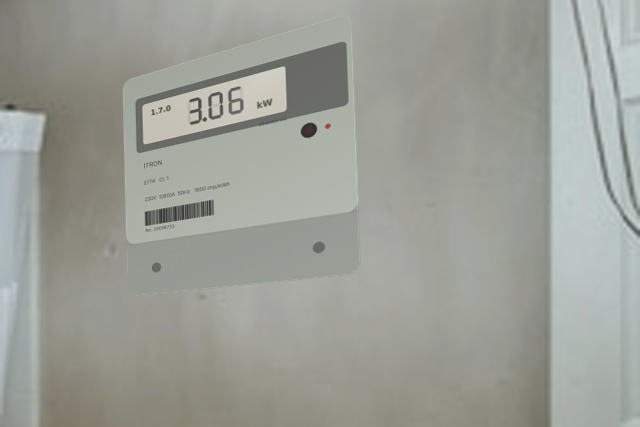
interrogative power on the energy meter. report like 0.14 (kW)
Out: 3.06 (kW)
